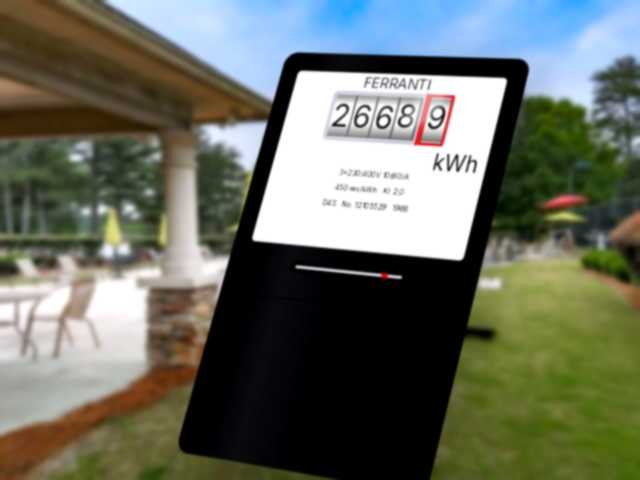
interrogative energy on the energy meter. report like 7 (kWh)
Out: 2668.9 (kWh)
